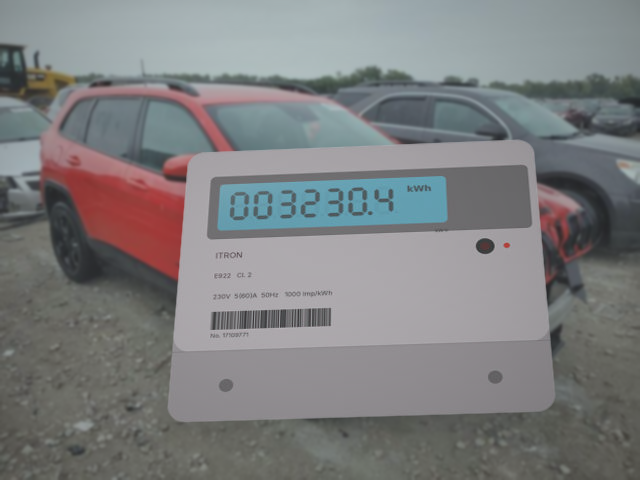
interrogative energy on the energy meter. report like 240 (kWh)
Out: 3230.4 (kWh)
